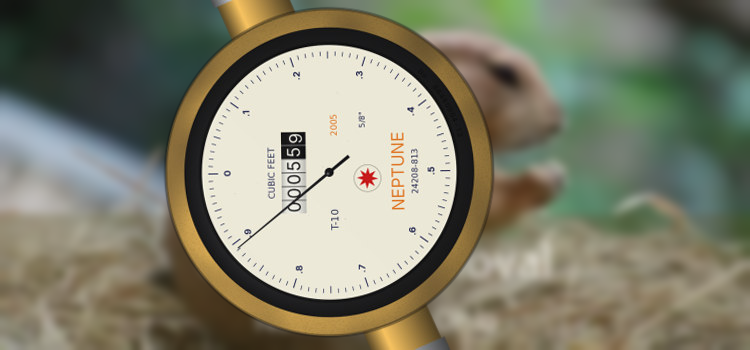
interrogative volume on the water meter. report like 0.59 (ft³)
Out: 558.89 (ft³)
